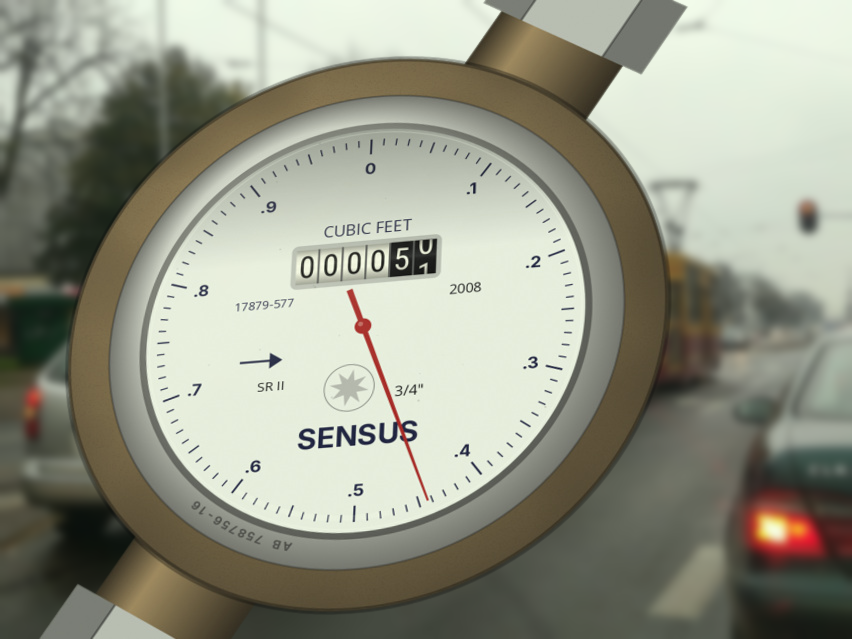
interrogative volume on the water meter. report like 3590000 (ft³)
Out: 50.44 (ft³)
